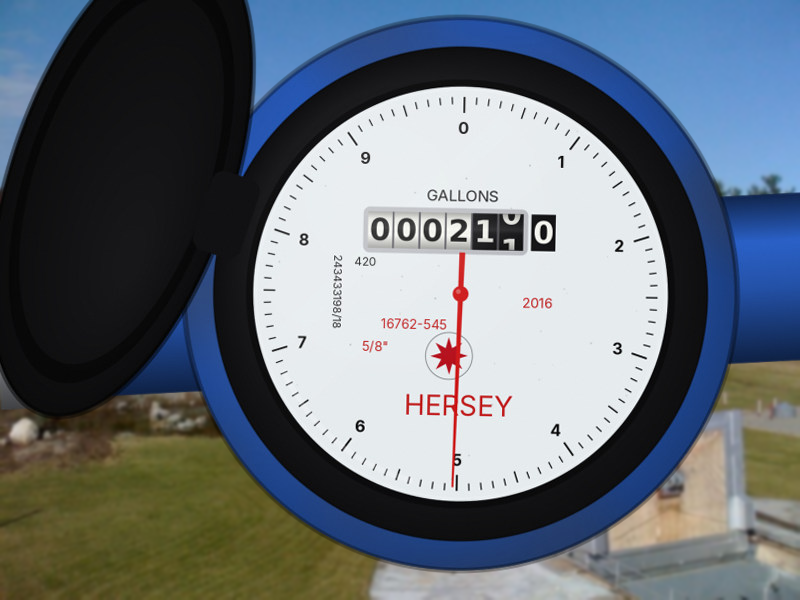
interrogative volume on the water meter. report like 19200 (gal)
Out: 2105.0 (gal)
